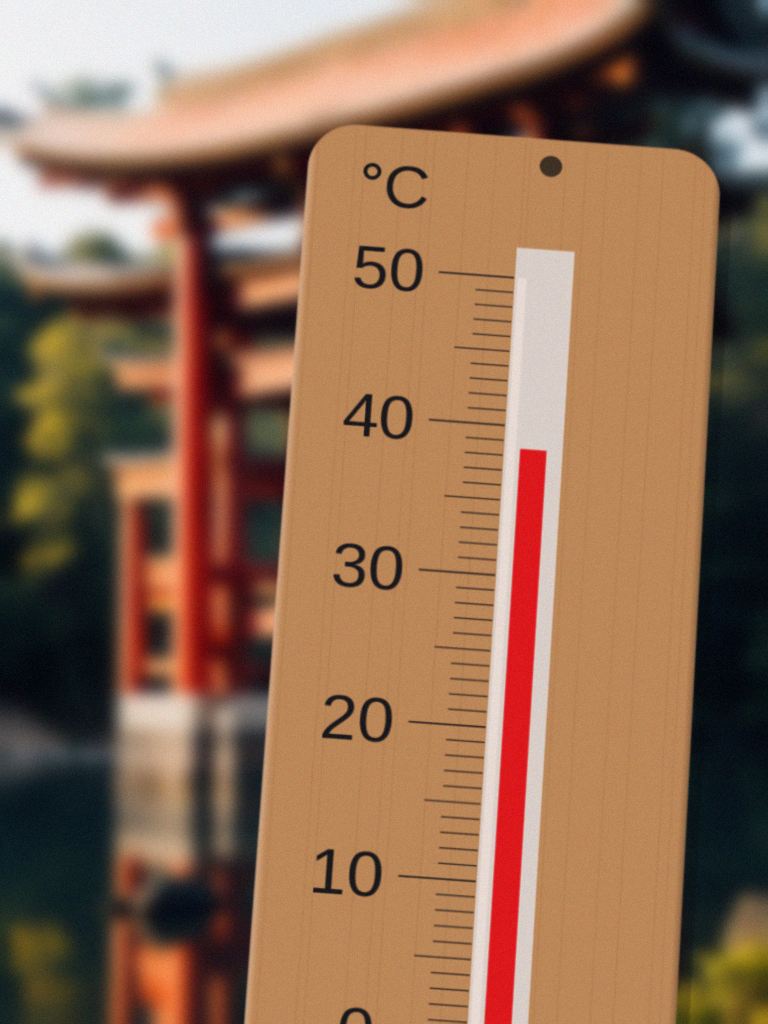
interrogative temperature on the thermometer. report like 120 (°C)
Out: 38.5 (°C)
